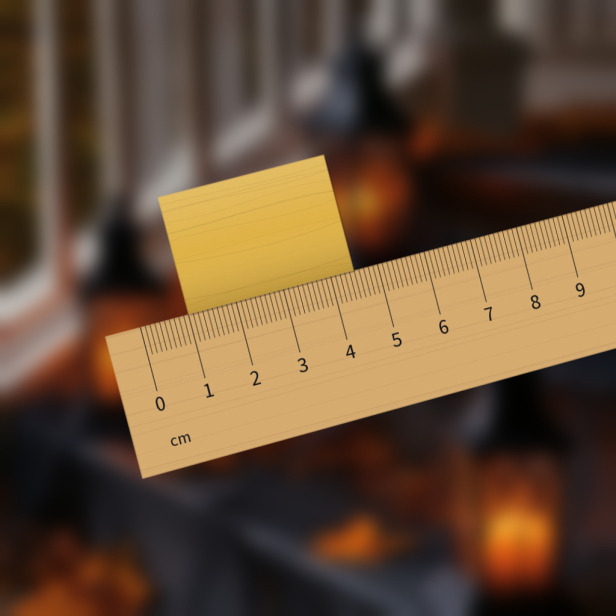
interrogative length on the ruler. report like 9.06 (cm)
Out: 3.5 (cm)
